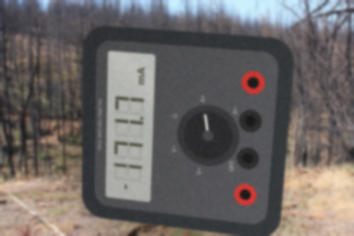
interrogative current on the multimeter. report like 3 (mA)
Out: -171.7 (mA)
